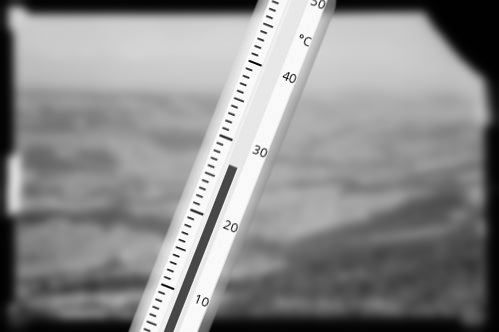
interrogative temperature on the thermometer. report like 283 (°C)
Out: 27 (°C)
